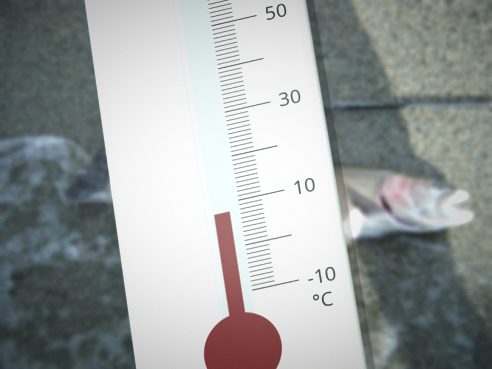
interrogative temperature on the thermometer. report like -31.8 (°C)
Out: 8 (°C)
